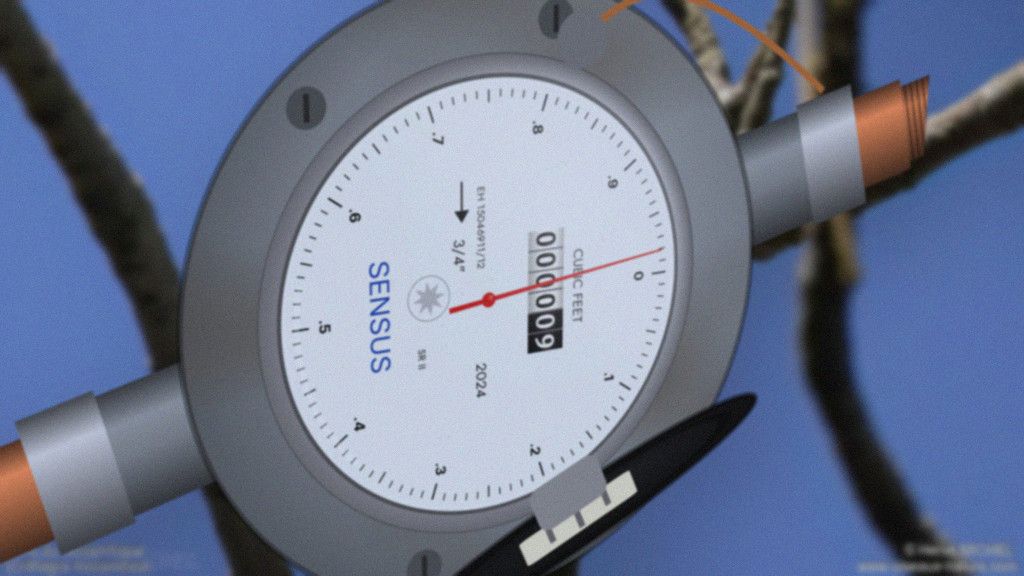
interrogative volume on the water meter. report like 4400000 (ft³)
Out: 8.98 (ft³)
